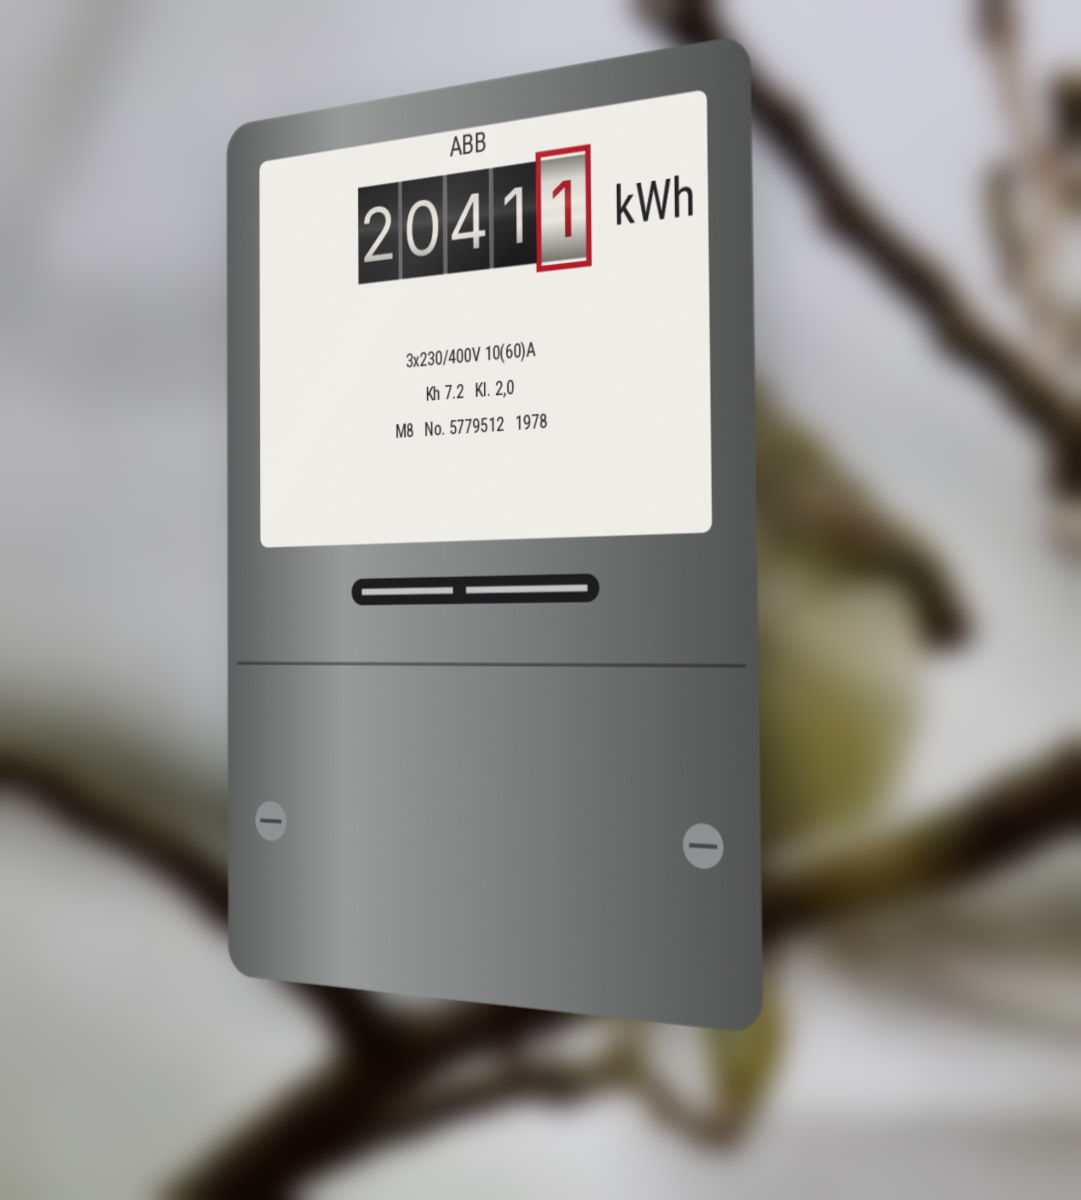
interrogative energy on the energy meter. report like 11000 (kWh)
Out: 2041.1 (kWh)
